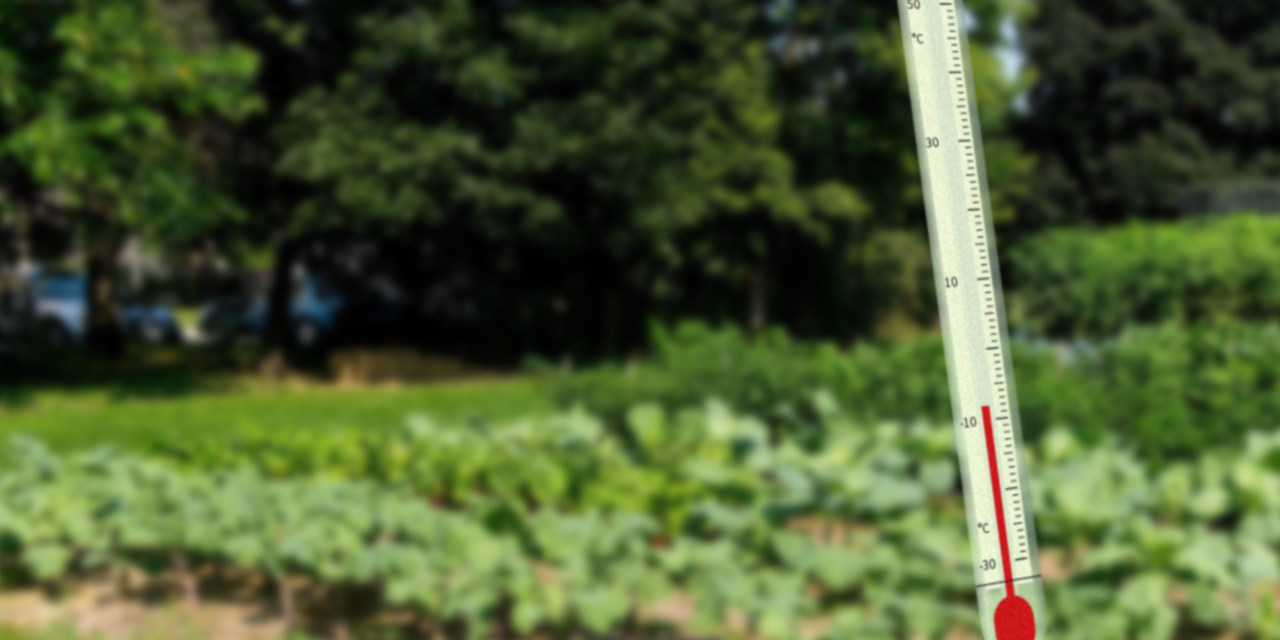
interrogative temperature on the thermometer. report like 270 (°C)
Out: -8 (°C)
